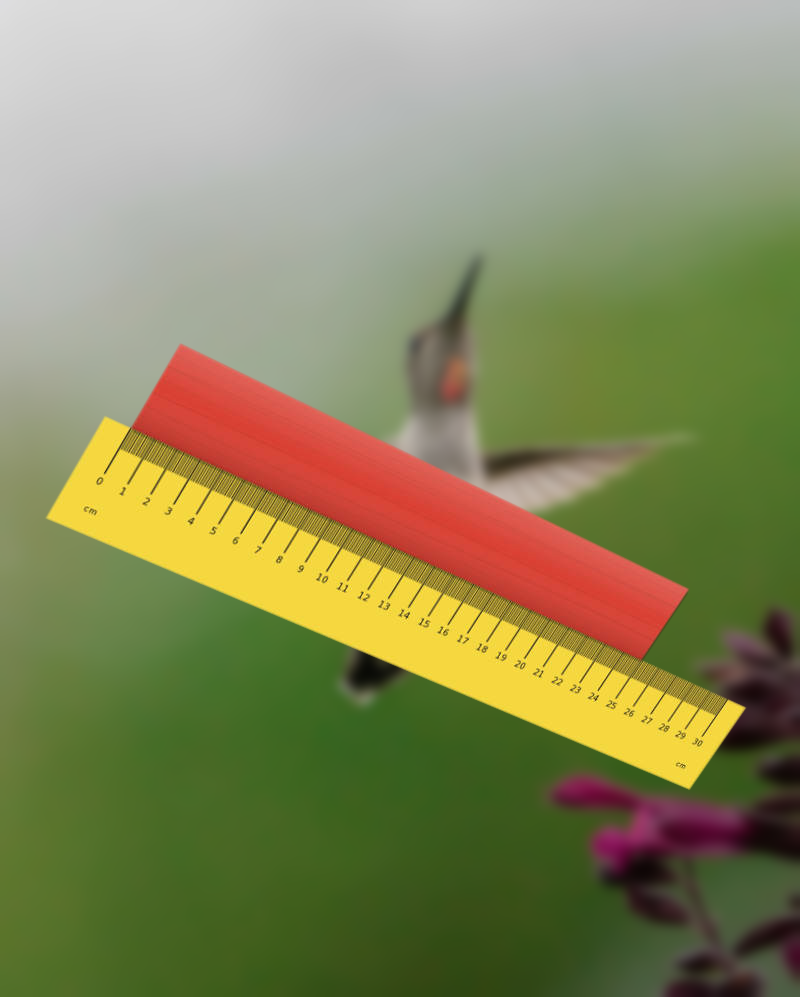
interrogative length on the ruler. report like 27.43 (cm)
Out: 25 (cm)
